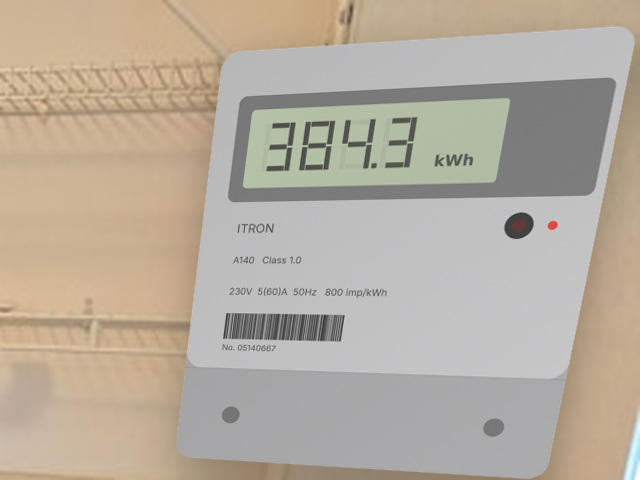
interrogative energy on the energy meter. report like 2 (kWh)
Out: 384.3 (kWh)
